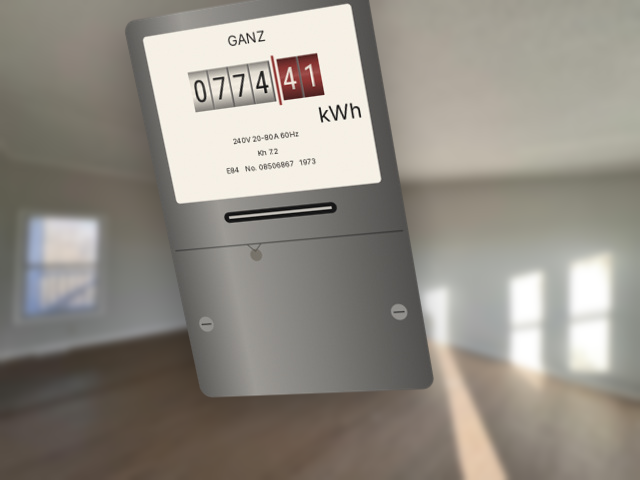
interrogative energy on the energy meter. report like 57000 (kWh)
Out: 774.41 (kWh)
